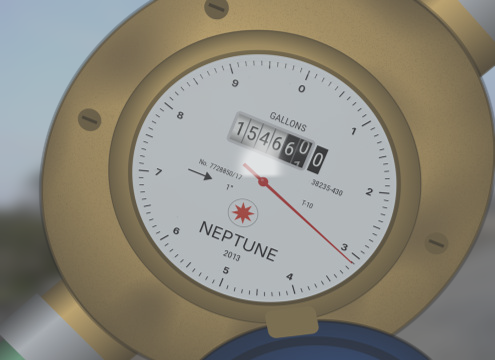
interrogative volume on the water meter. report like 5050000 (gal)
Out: 1546603.1 (gal)
